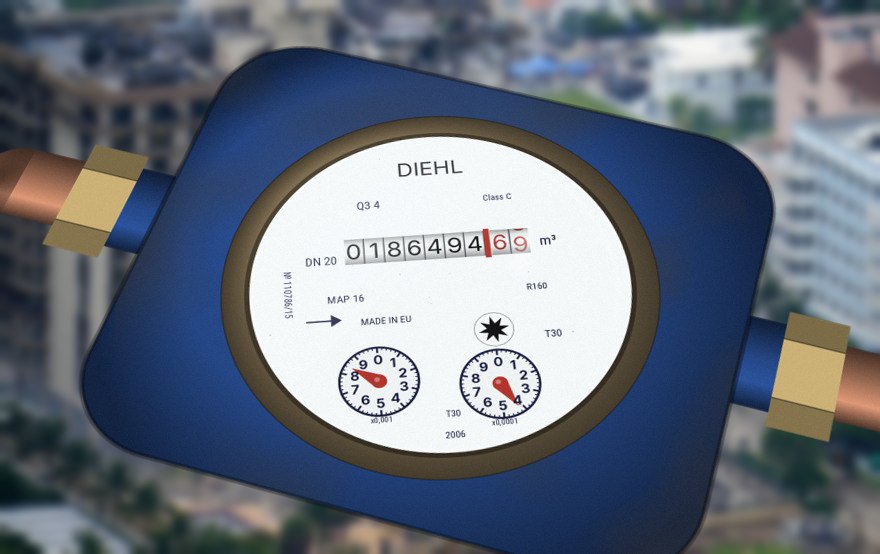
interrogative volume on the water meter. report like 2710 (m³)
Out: 186494.6884 (m³)
